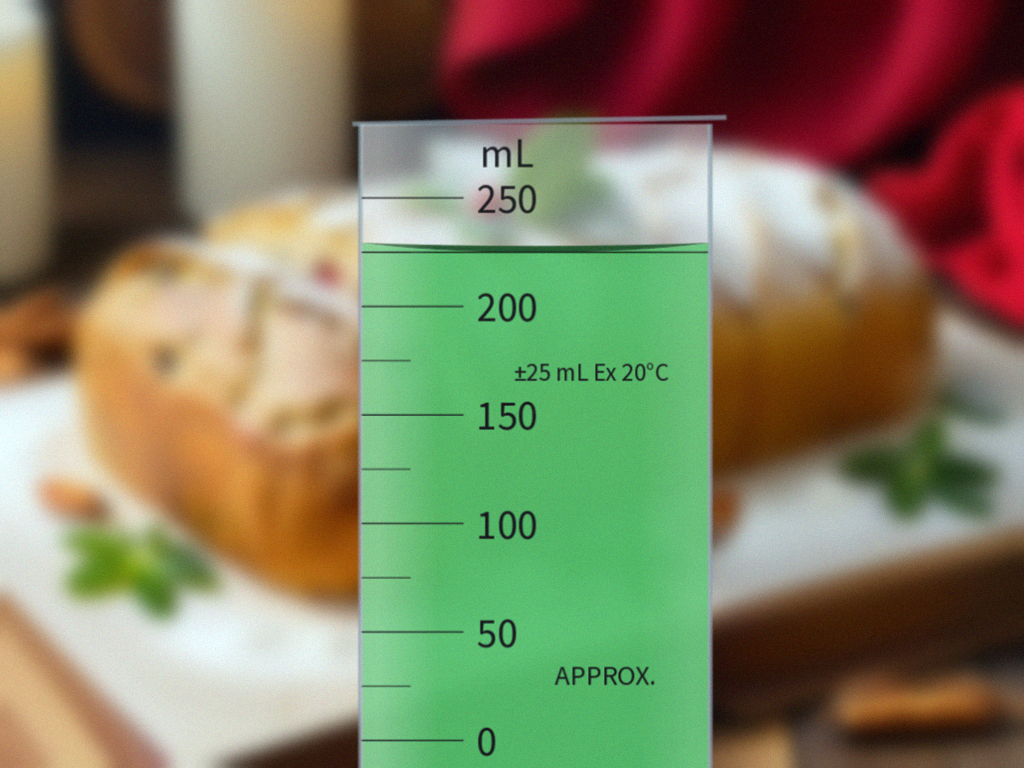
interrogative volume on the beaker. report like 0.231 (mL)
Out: 225 (mL)
